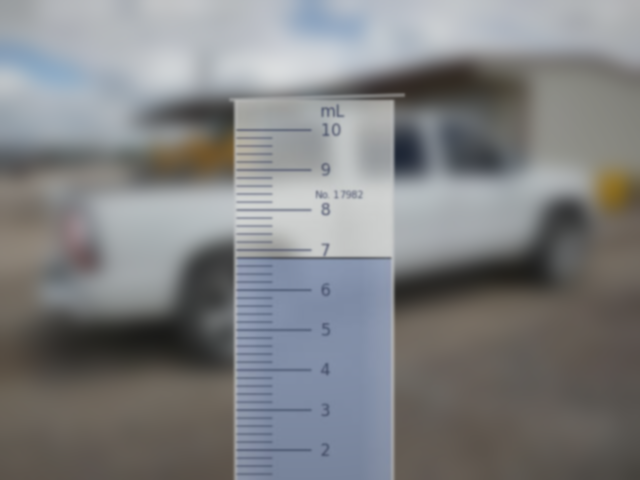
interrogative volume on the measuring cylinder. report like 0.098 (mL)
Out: 6.8 (mL)
